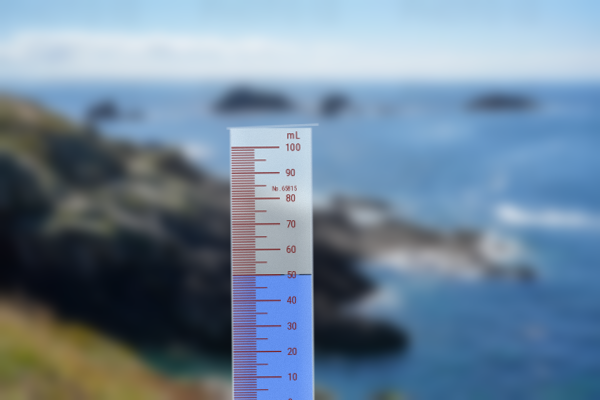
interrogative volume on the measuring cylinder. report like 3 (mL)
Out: 50 (mL)
